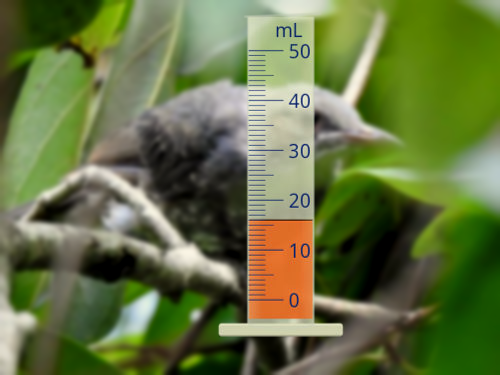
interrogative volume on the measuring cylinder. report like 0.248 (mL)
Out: 16 (mL)
